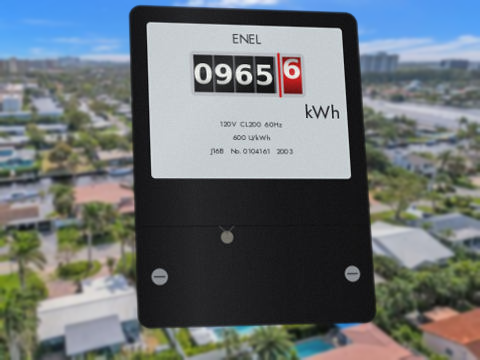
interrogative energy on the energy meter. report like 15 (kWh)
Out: 965.6 (kWh)
